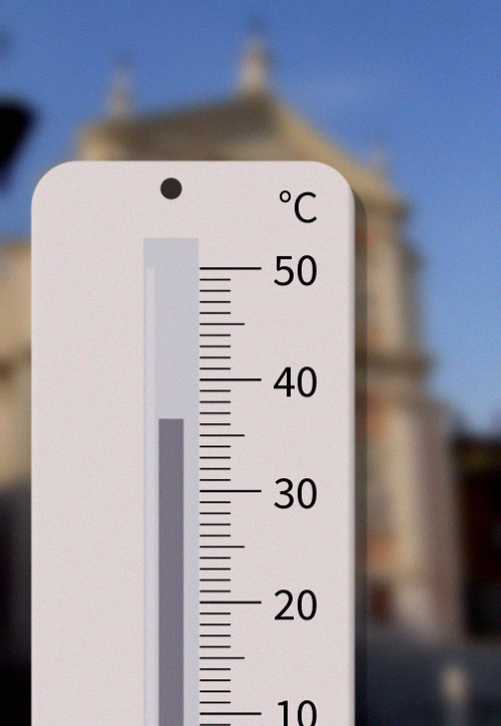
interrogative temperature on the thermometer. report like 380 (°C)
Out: 36.5 (°C)
